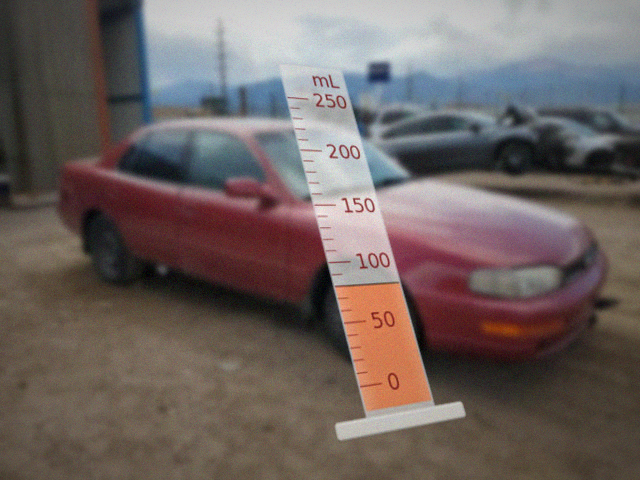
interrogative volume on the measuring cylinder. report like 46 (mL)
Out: 80 (mL)
